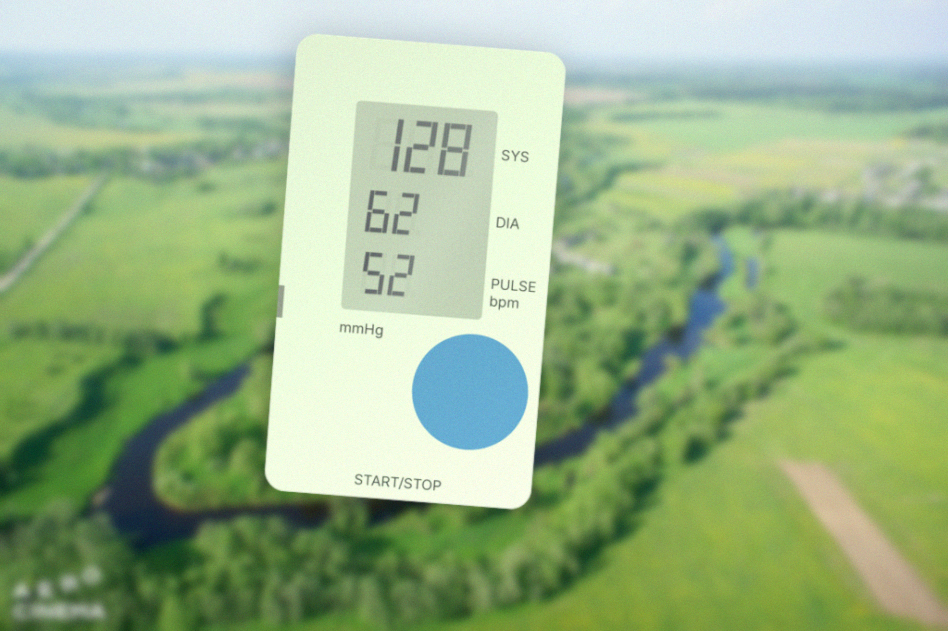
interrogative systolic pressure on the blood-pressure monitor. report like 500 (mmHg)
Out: 128 (mmHg)
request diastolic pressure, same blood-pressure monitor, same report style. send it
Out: 62 (mmHg)
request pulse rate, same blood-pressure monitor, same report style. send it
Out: 52 (bpm)
